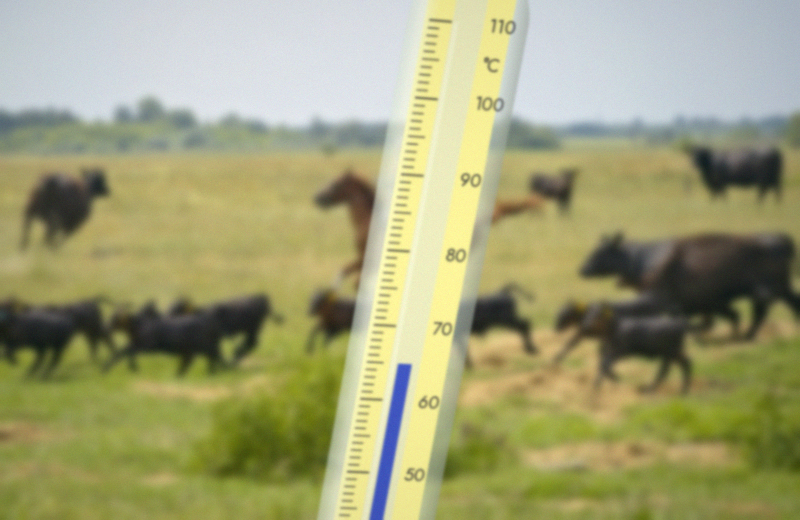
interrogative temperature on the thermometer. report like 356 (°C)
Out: 65 (°C)
